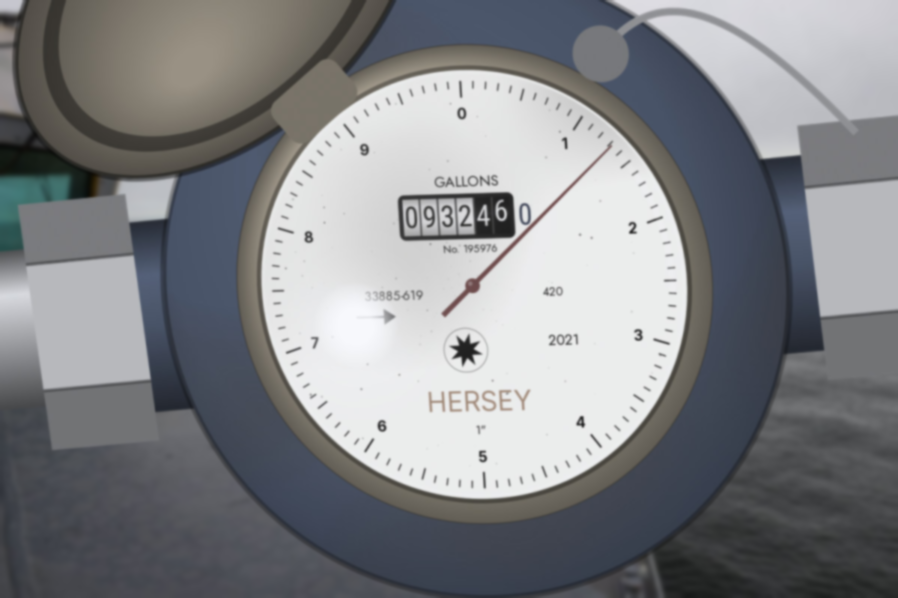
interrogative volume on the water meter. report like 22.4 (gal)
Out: 932461.3 (gal)
